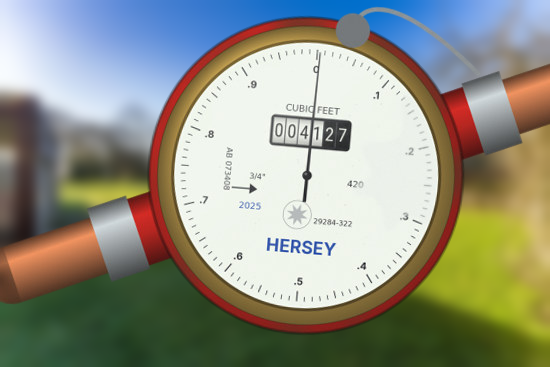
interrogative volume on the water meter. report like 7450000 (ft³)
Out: 4127.00 (ft³)
